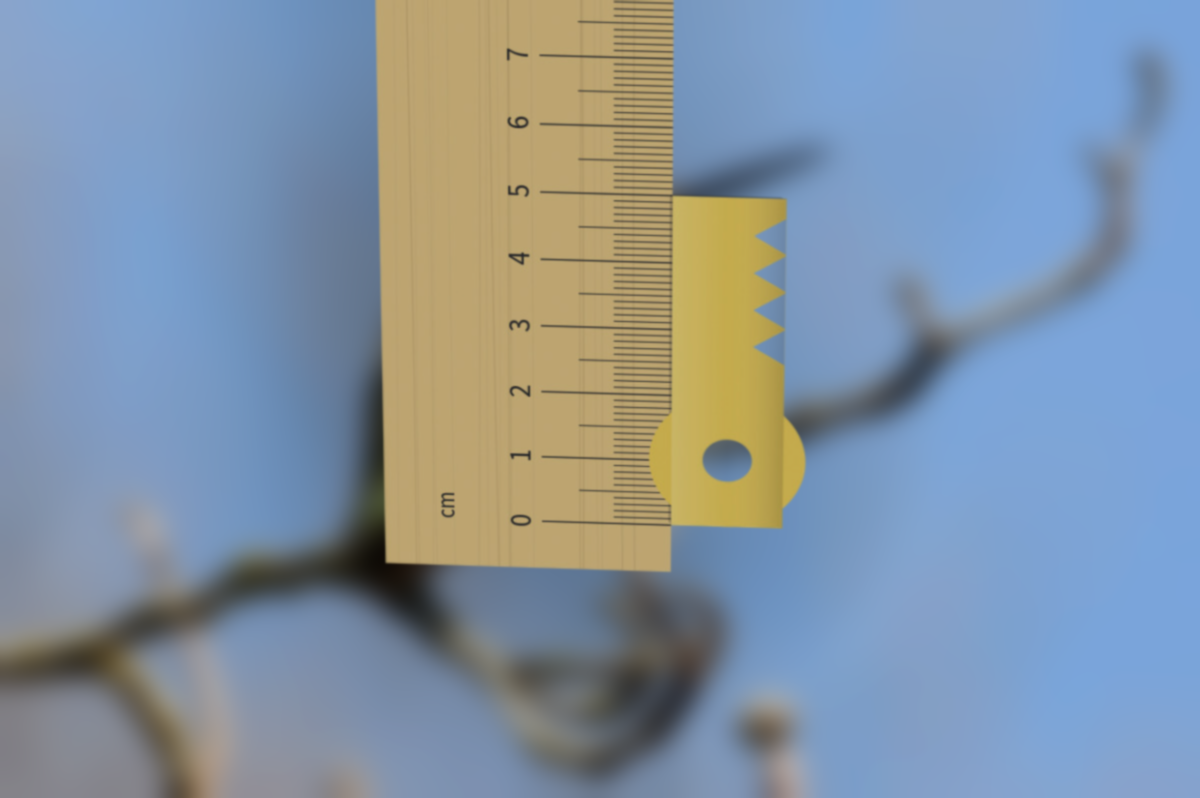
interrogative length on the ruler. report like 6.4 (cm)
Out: 5 (cm)
